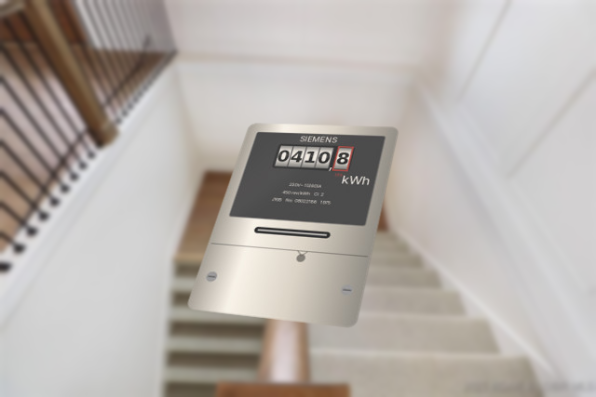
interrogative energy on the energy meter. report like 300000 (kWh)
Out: 410.8 (kWh)
